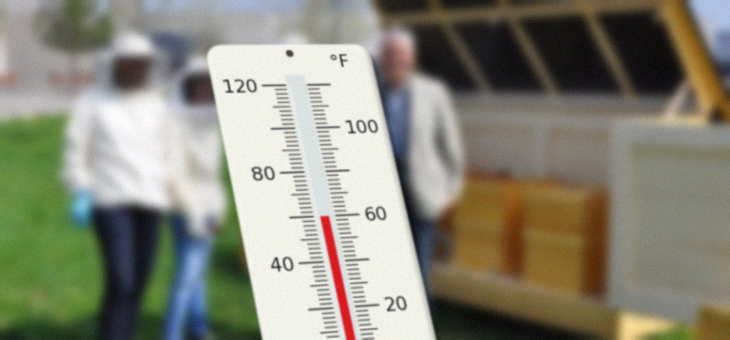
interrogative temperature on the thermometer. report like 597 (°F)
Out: 60 (°F)
